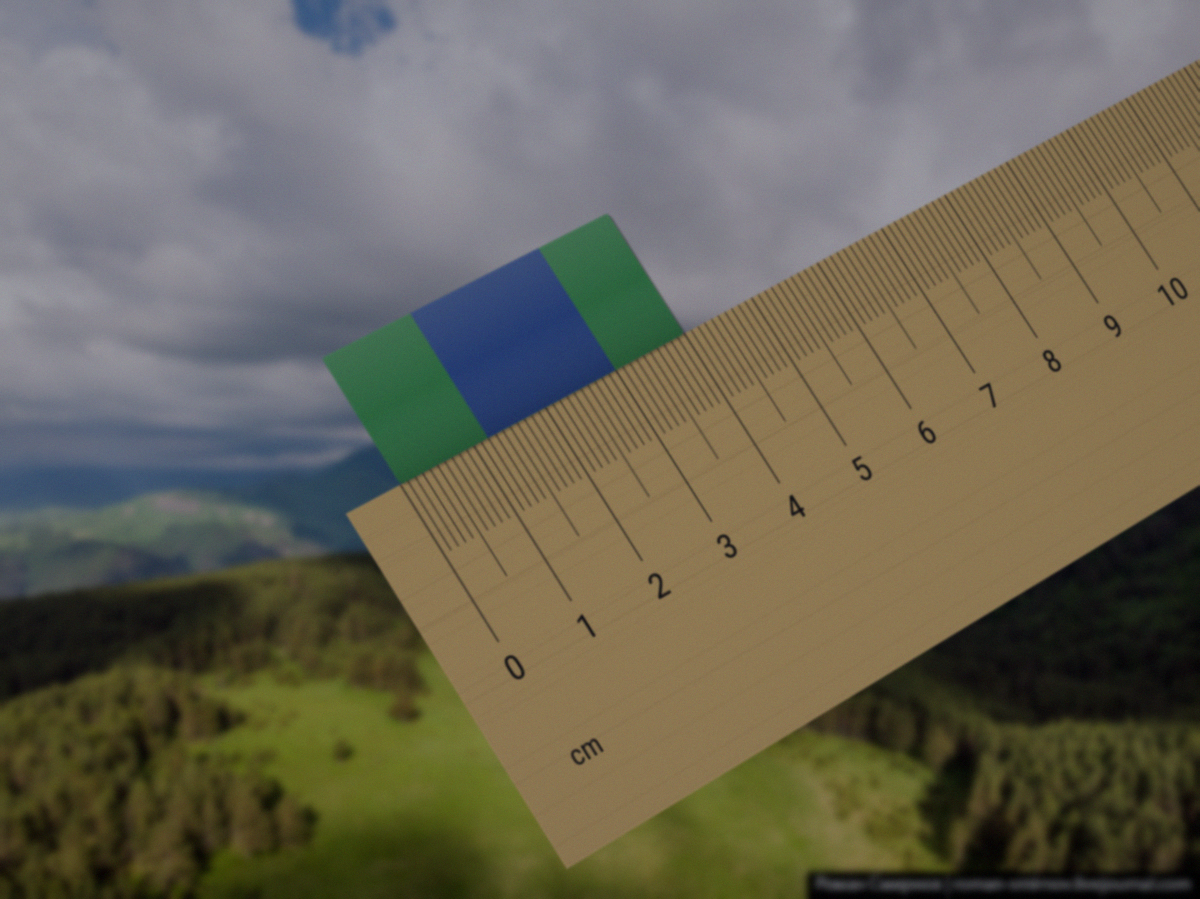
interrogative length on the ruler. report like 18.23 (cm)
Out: 4 (cm)
